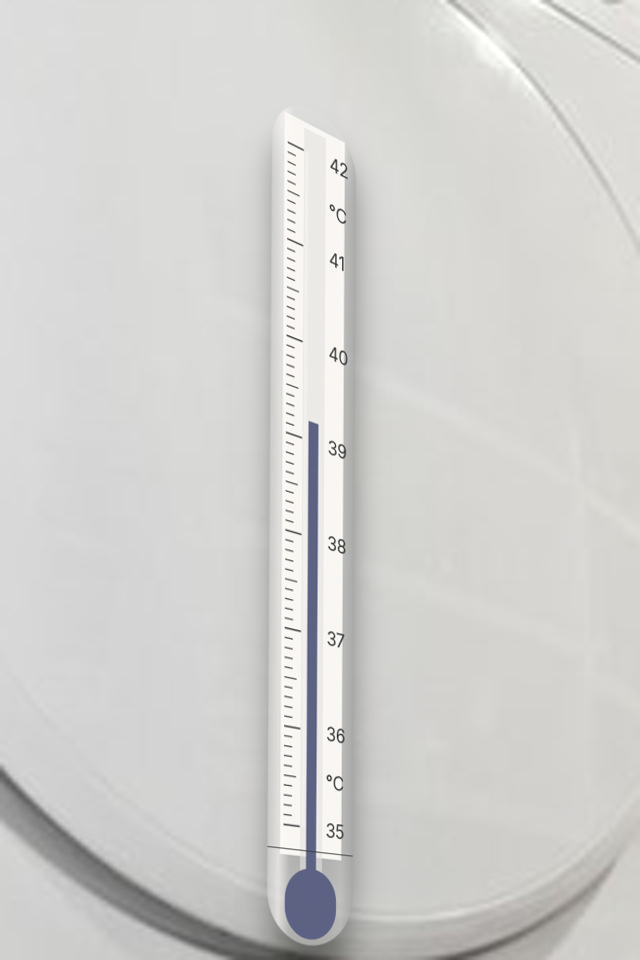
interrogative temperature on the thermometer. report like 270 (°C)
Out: 39.2 (°C)
